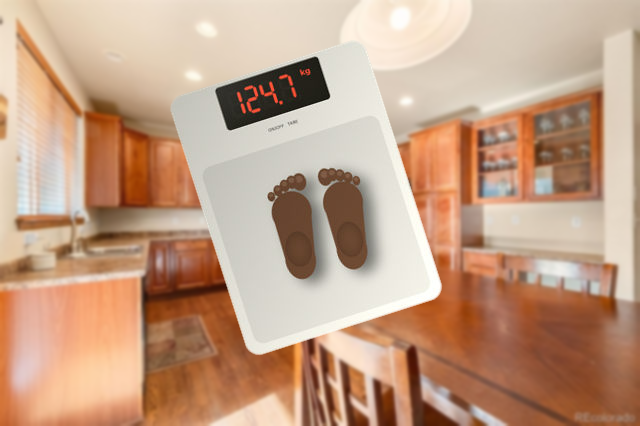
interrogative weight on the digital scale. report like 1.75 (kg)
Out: 124.7 (kg)
